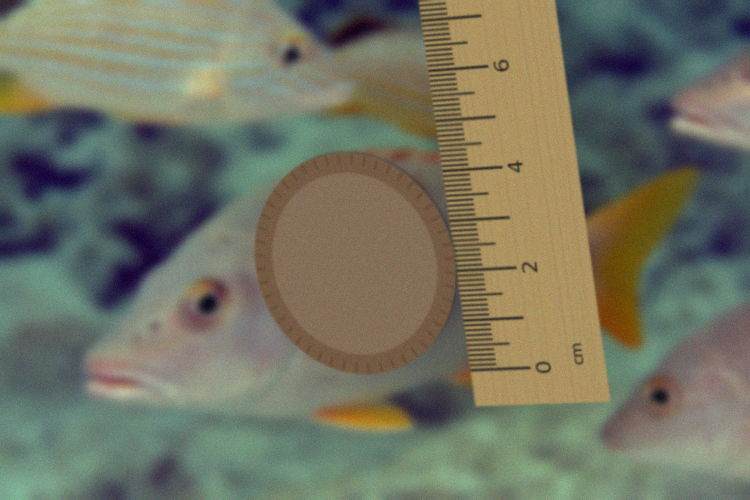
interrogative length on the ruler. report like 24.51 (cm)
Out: 4.5 (cm)
